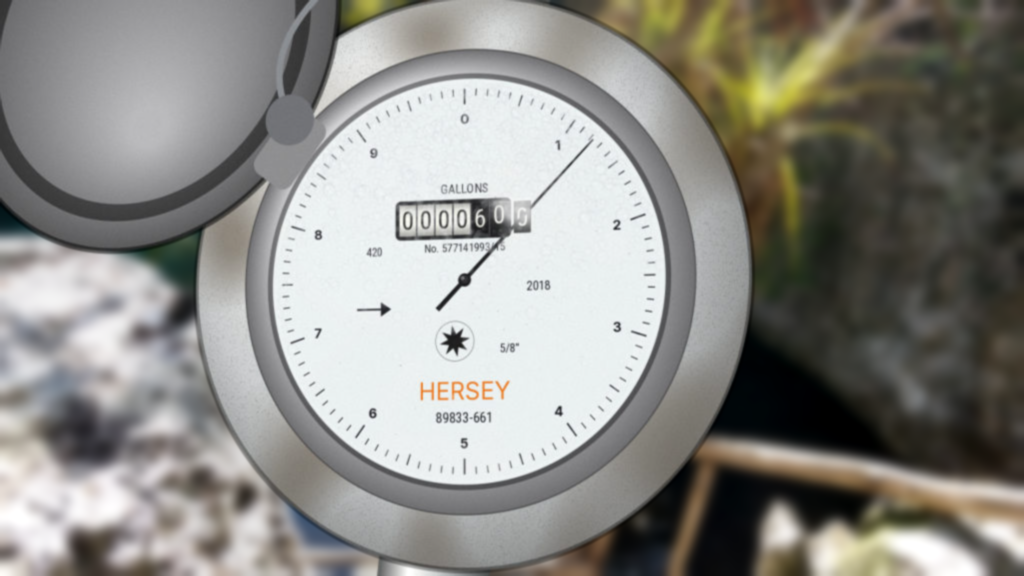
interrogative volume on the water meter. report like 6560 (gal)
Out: 601.2 (gal)
